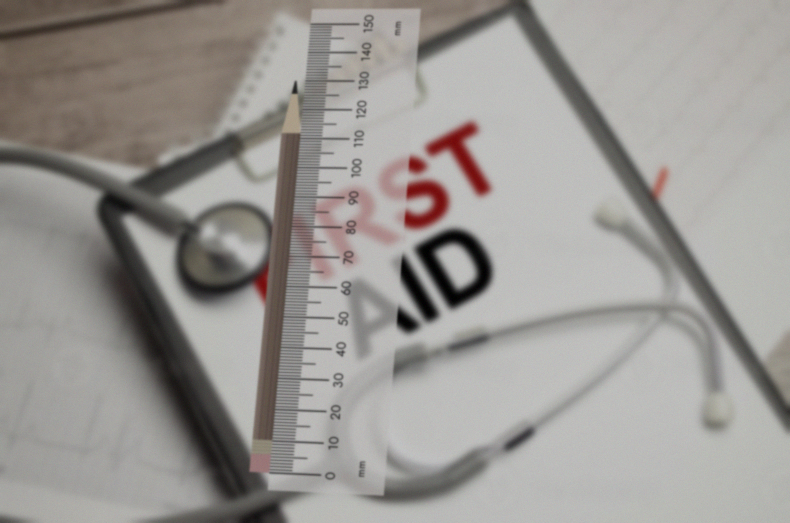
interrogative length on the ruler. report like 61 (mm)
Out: 130 (mm)
